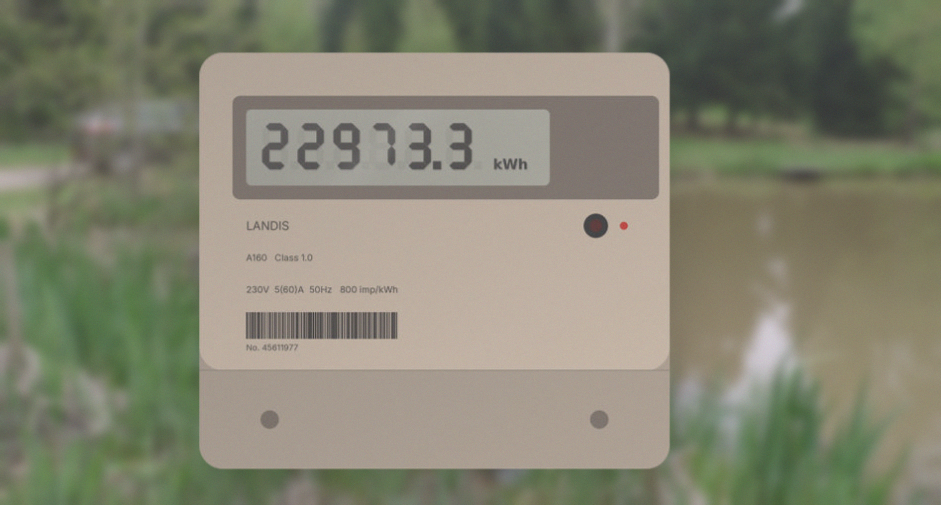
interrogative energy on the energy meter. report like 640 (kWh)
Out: 22973.3 (kWh)
